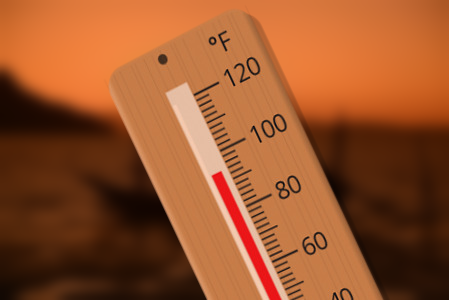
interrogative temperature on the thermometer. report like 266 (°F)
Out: 94 (°F)
